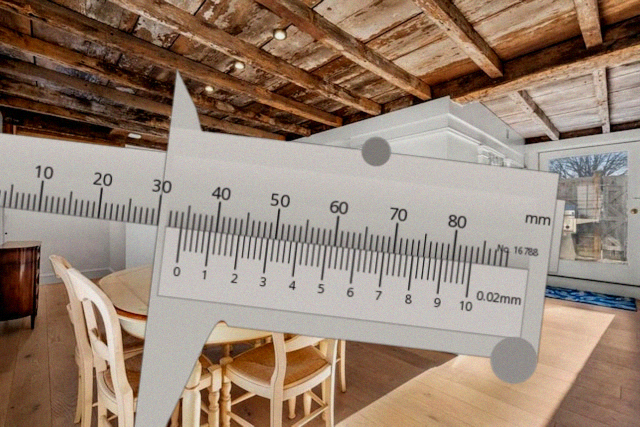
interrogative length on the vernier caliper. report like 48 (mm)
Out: 34.0 (mm)
